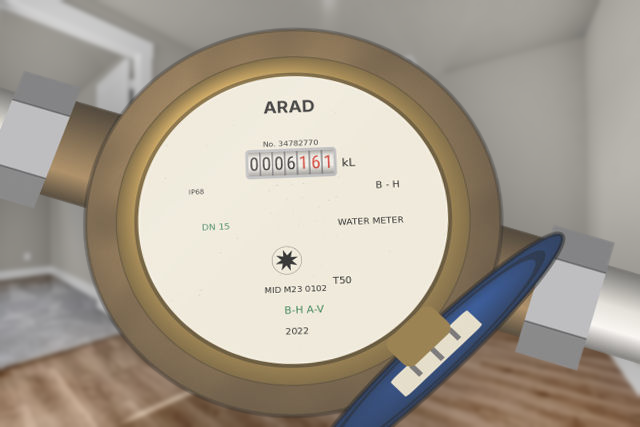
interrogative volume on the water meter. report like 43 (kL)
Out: 6.161 (kL)
